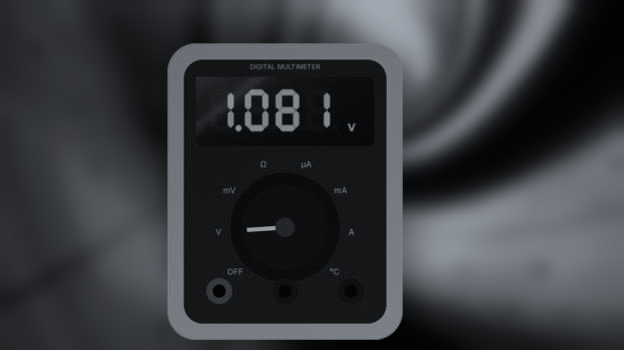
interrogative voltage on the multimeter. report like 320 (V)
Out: 1.081 (V)
